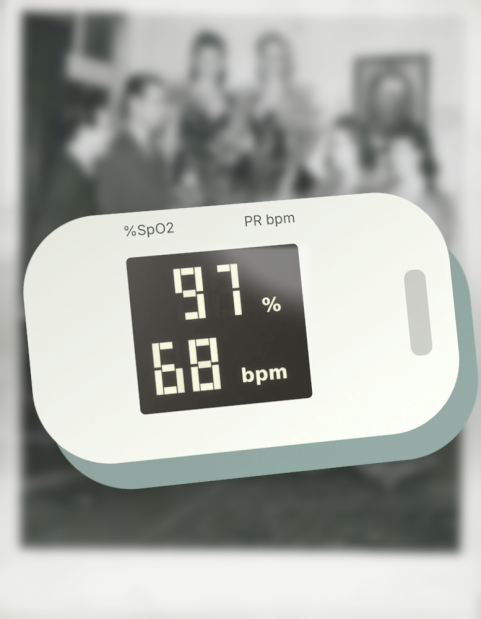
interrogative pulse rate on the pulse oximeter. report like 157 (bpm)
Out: 68 (bpm)
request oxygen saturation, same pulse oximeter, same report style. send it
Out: 97 (%)
